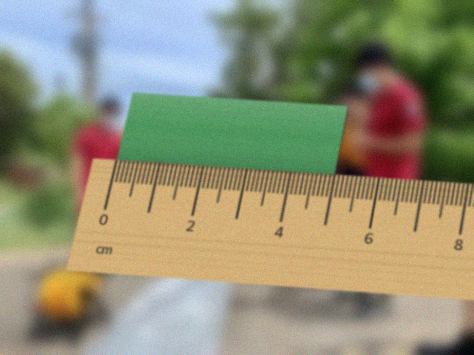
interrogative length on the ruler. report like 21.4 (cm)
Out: 5 (cm)
